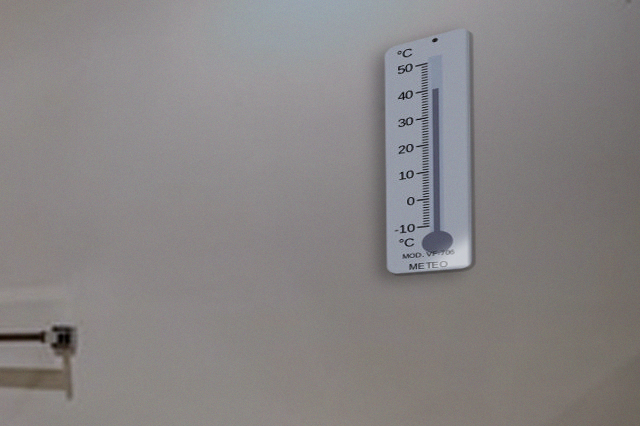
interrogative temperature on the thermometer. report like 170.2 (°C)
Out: 40 (°C)
